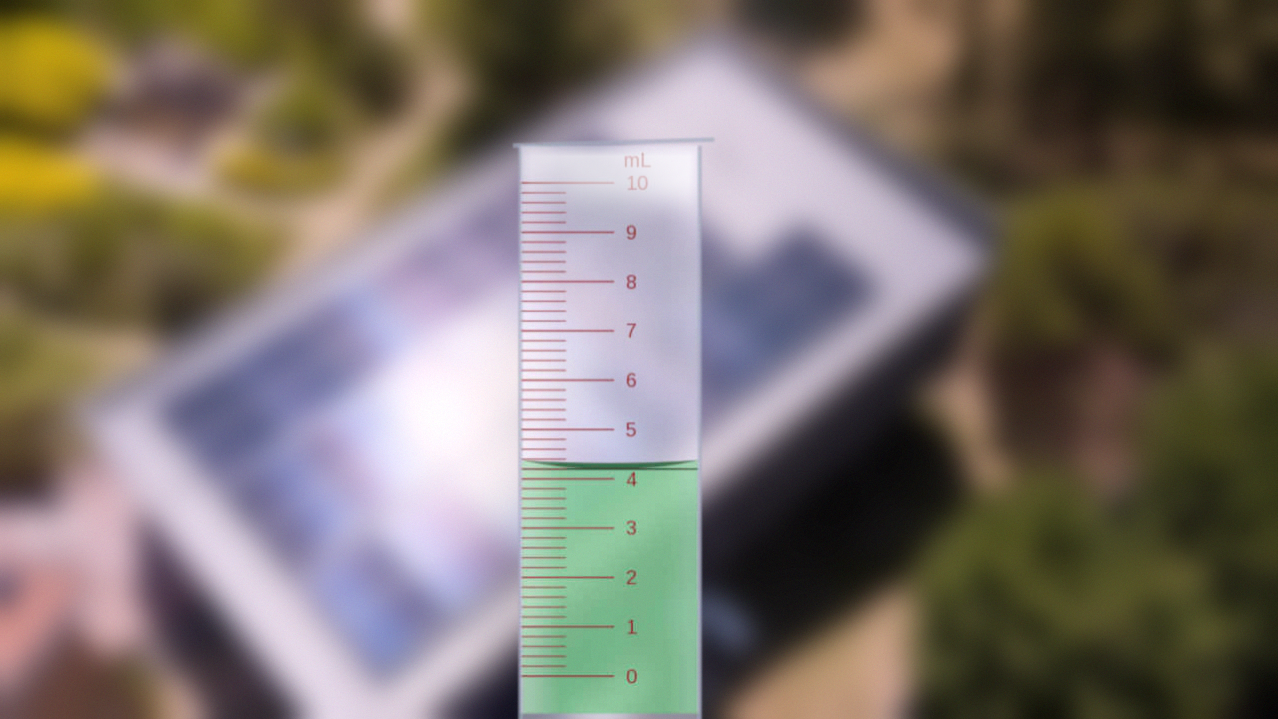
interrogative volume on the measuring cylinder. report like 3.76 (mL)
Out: 4.2 (mL)
